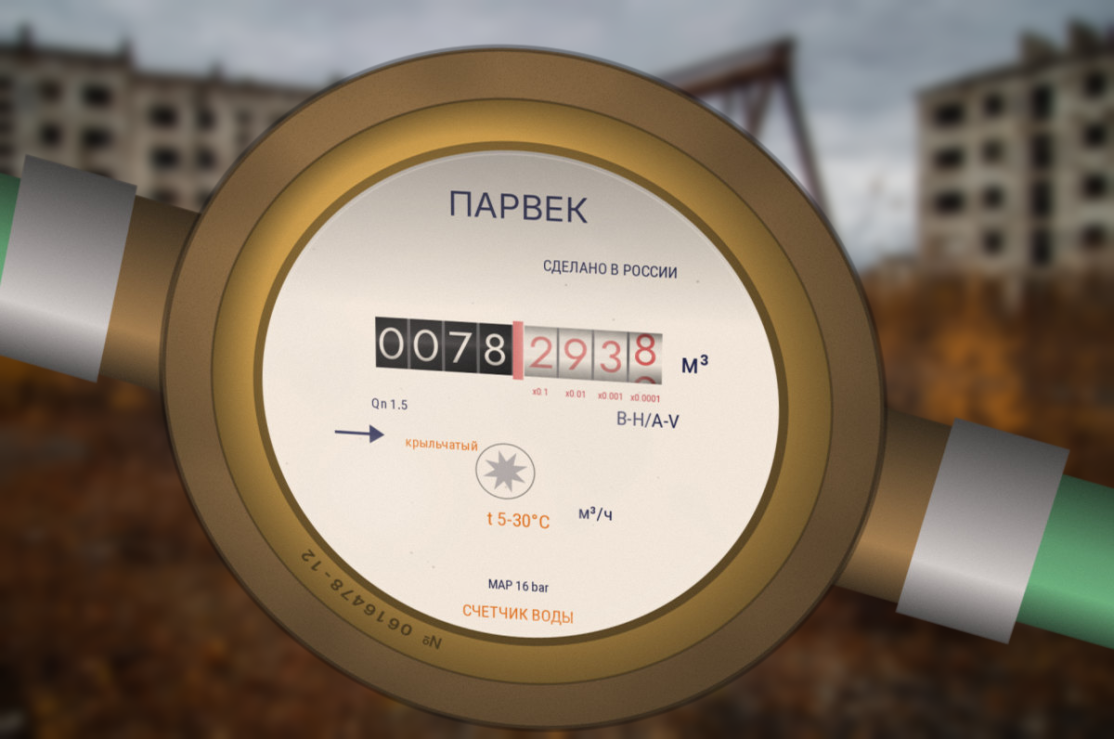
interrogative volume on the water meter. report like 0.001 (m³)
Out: 78.2938 (m³)
